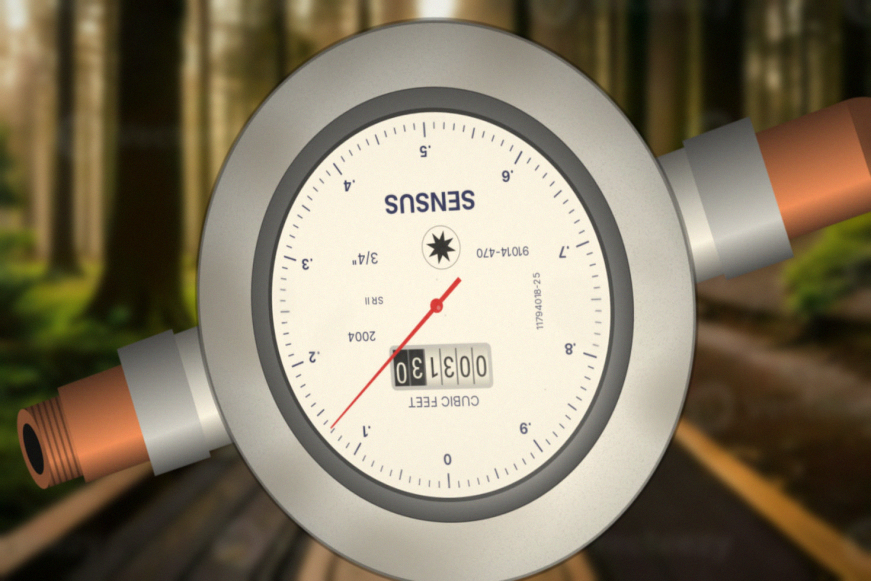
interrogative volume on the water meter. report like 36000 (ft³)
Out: 3130.13 (ft³)
